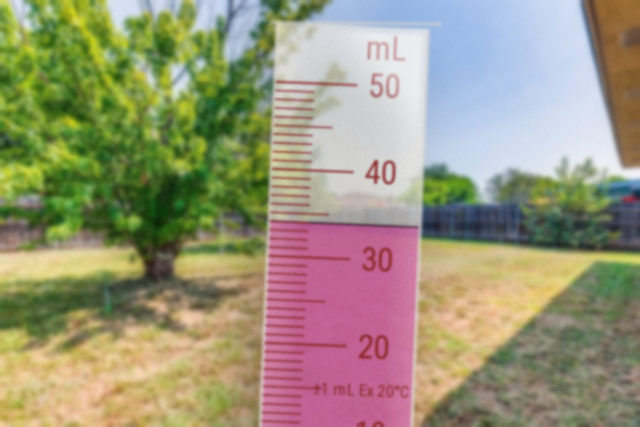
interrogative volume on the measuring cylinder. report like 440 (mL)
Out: 34 (mL)
